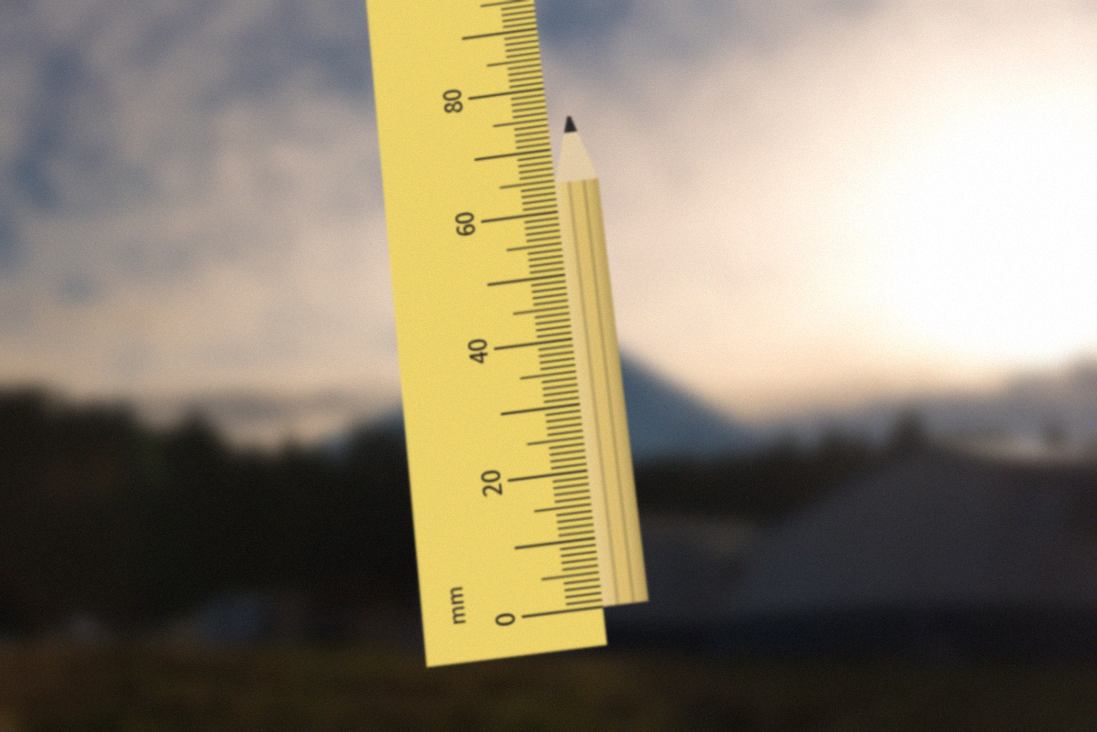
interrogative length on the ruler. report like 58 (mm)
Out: 75 (mm)
